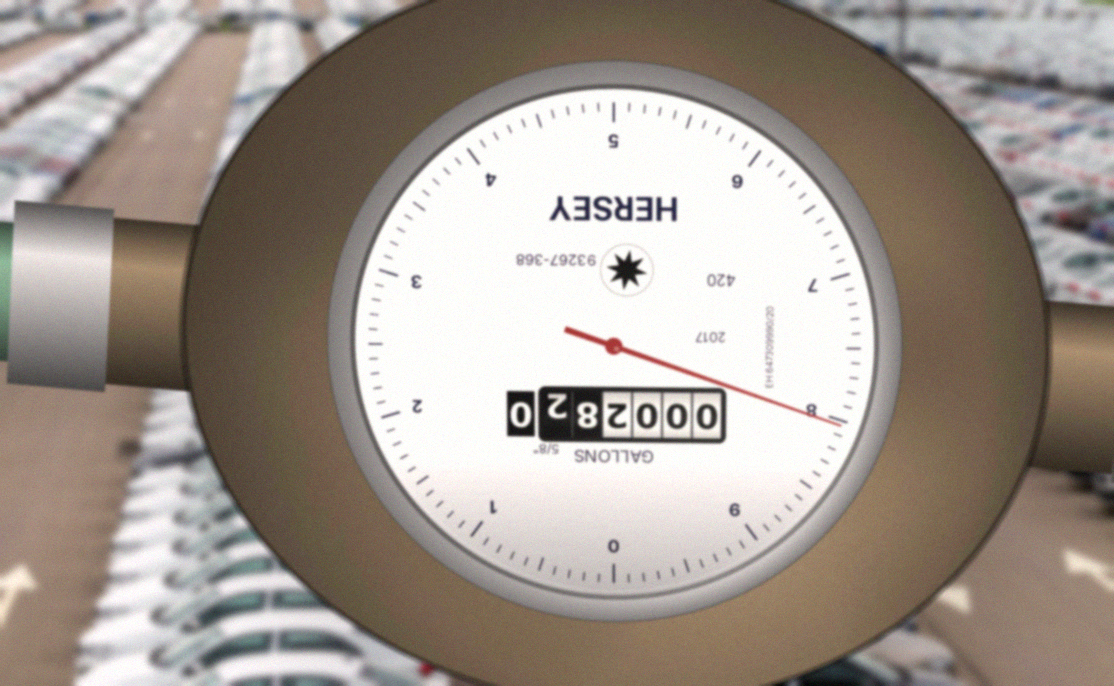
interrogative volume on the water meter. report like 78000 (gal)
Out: 2818.0 (gal)
